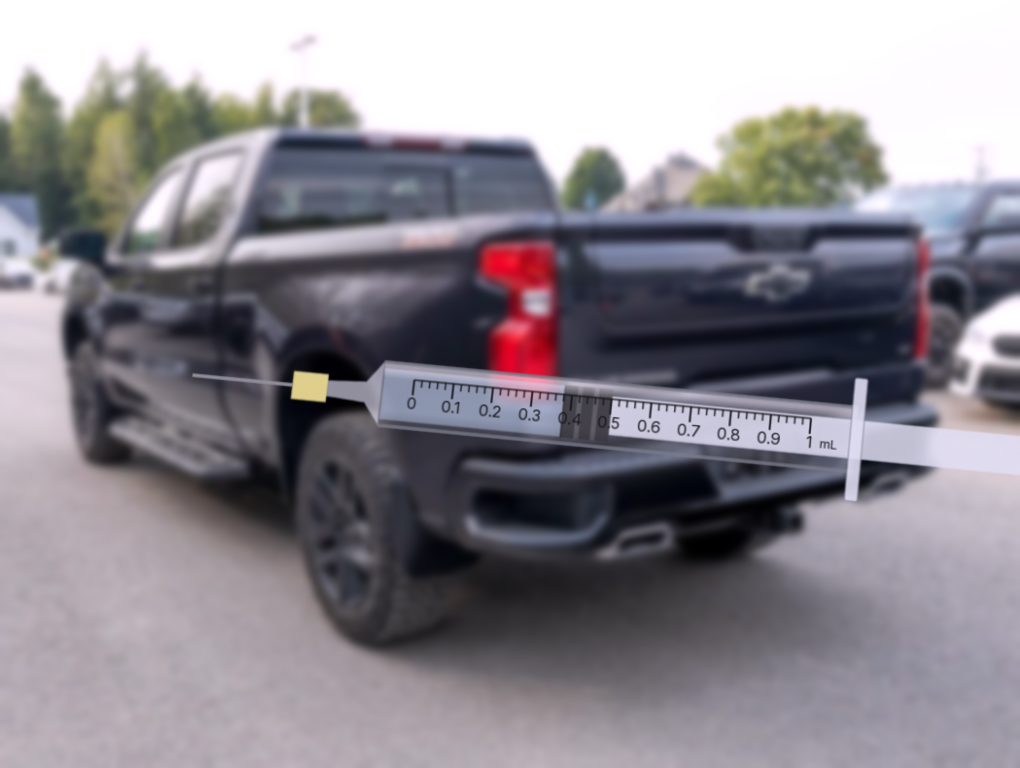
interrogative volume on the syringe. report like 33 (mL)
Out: 0.38 (mL)
